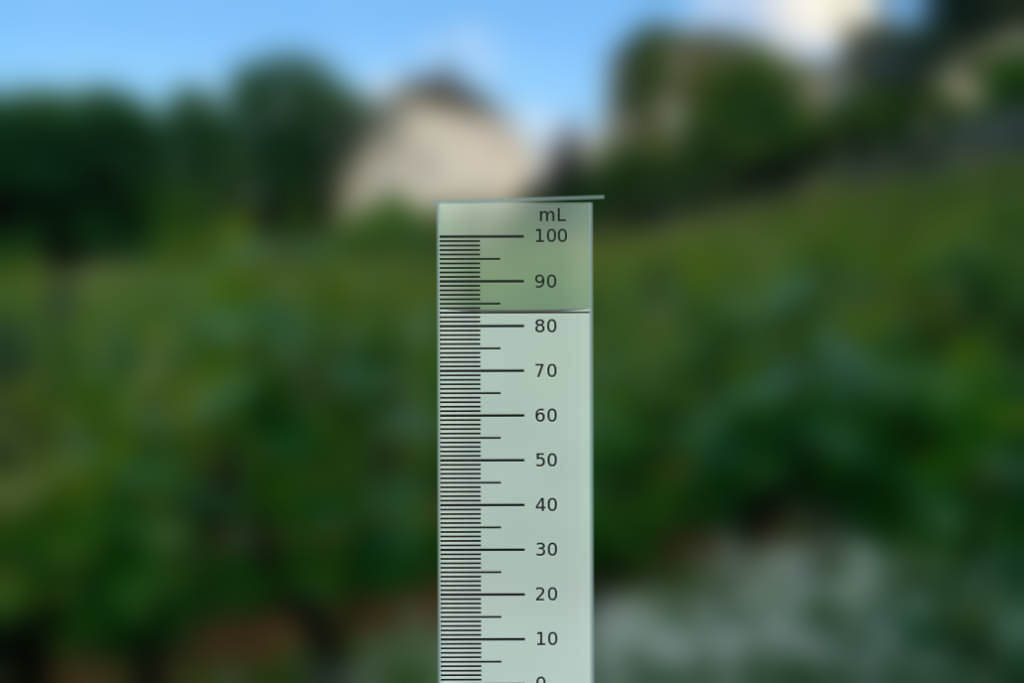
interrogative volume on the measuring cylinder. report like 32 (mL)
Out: 83 (mL)
